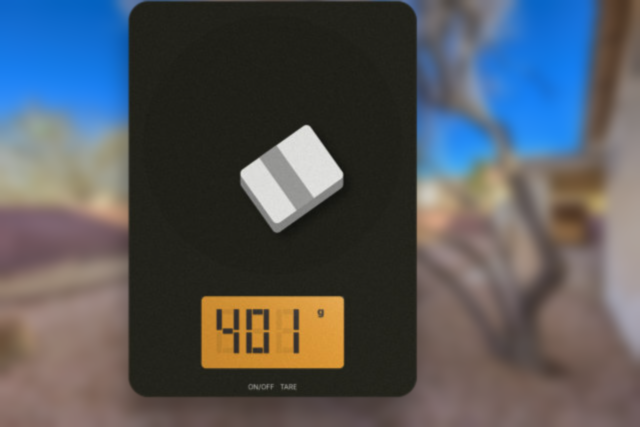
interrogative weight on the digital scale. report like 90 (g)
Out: 401 (g)
